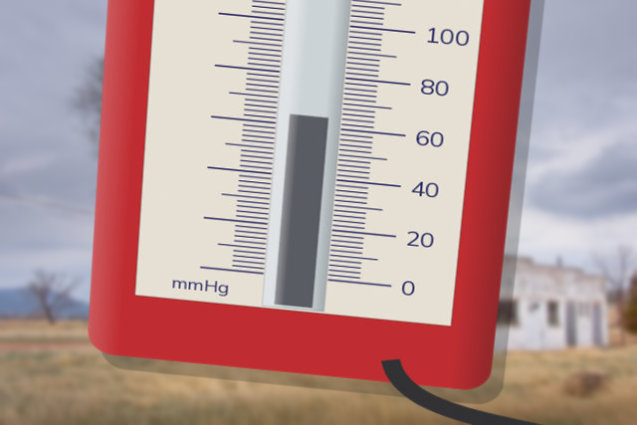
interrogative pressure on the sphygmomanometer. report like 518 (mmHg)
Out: 64 (mmHg)
